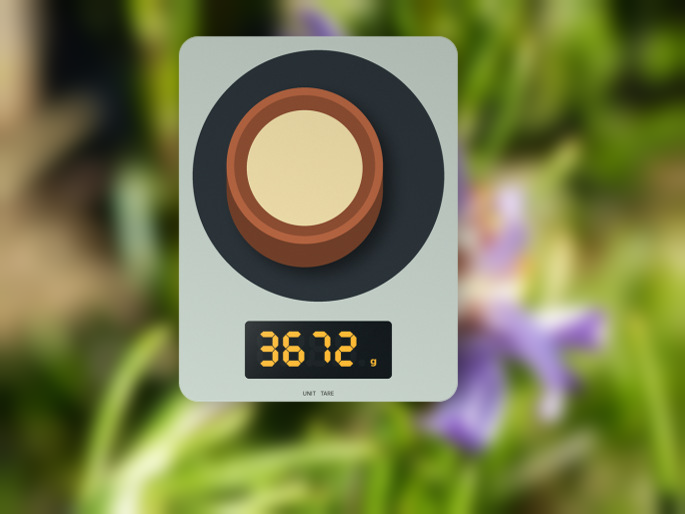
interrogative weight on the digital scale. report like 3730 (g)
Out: 3672 (g)
